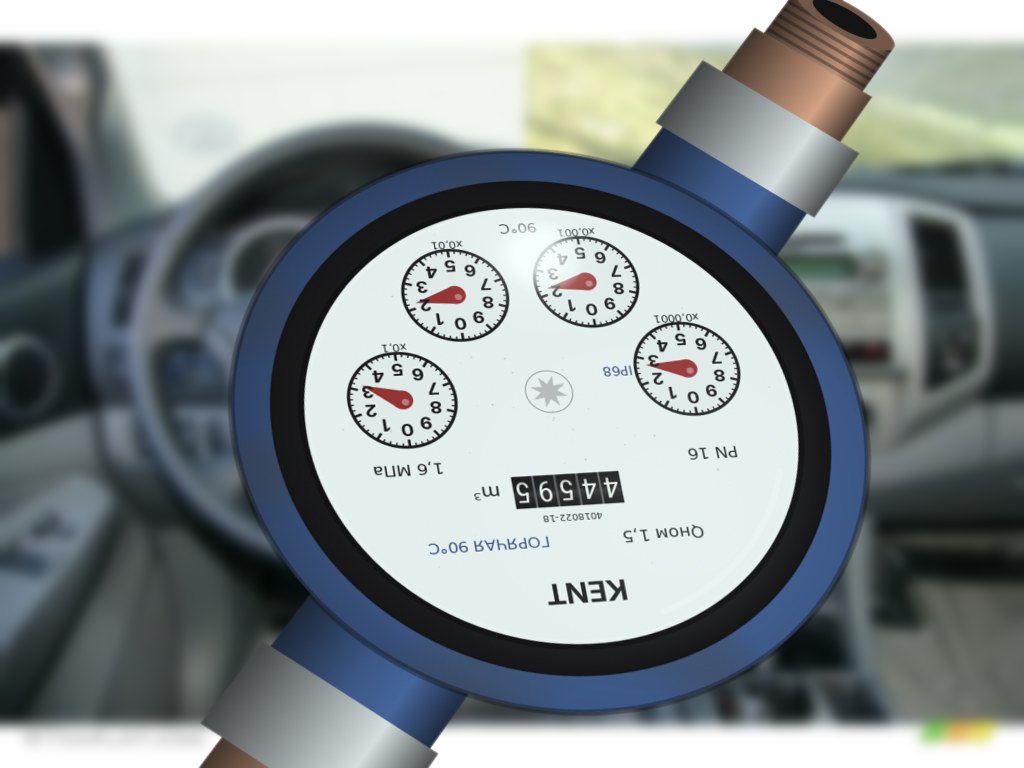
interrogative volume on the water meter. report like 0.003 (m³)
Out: 44595.3222 (m³)
